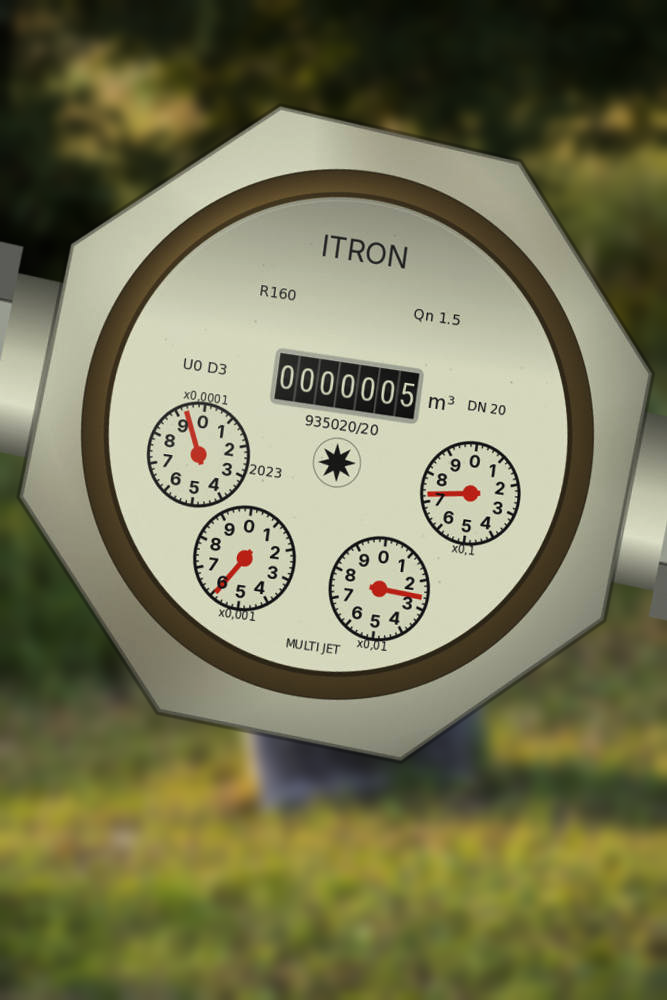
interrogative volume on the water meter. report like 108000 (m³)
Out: 5.7259 (m³)
